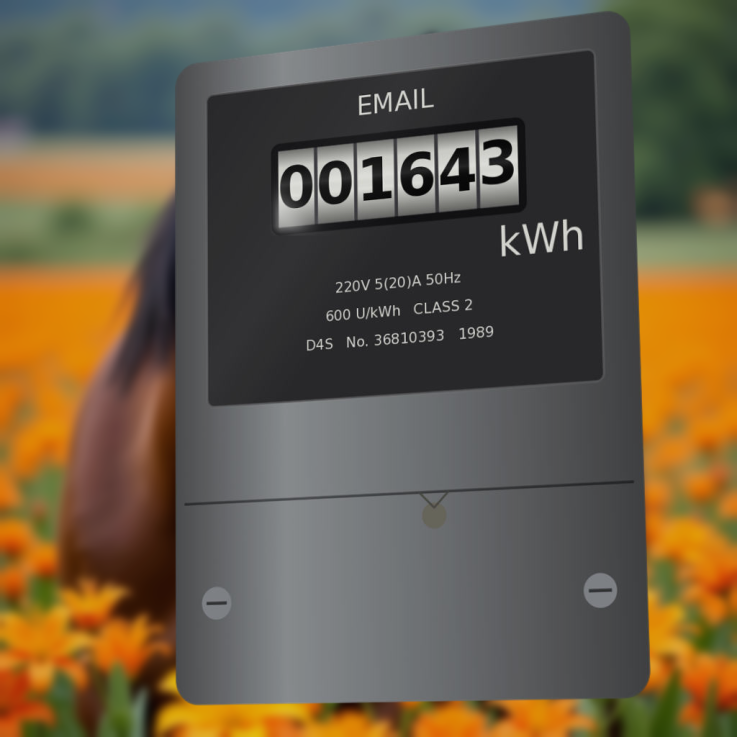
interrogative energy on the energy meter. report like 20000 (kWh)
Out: 1643 (kWh)
